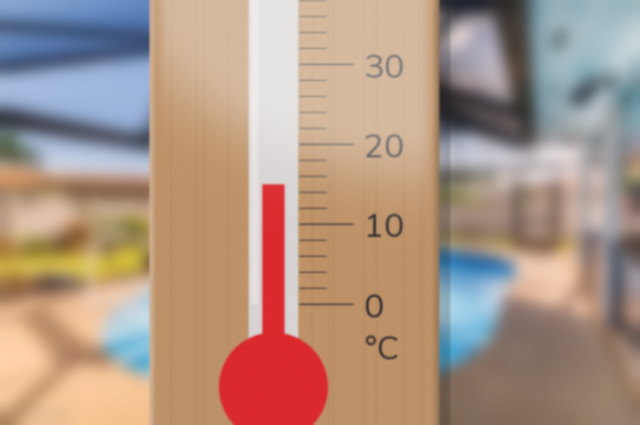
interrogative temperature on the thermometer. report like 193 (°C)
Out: 15 (°C)
